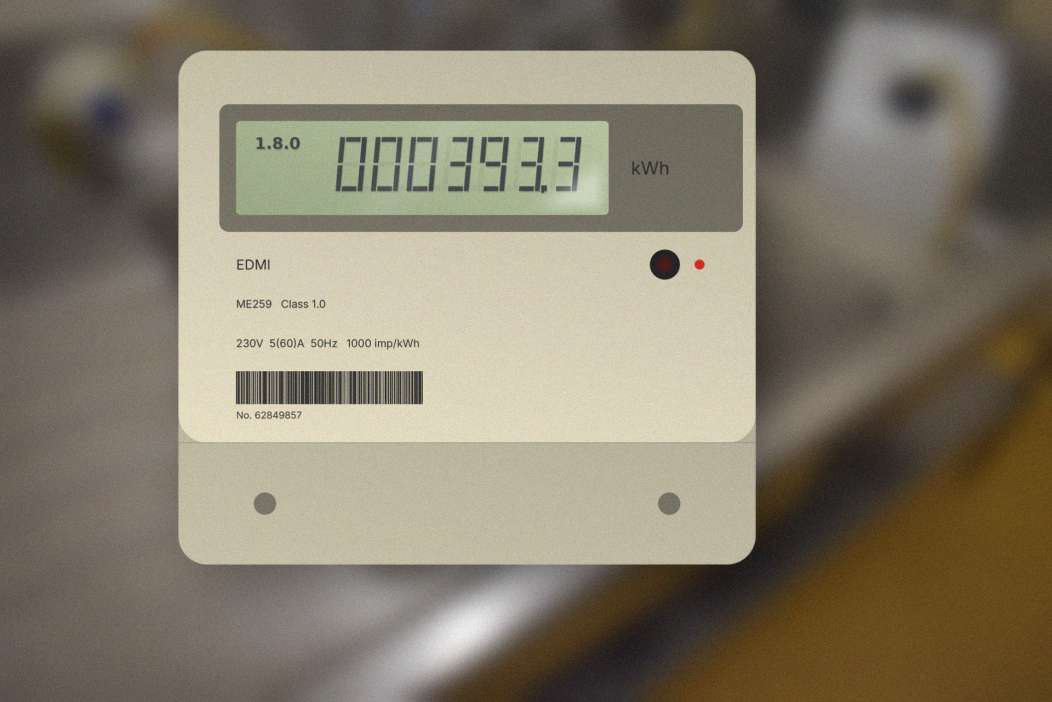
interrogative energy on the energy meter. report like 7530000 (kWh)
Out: 393.3 (kWh)
